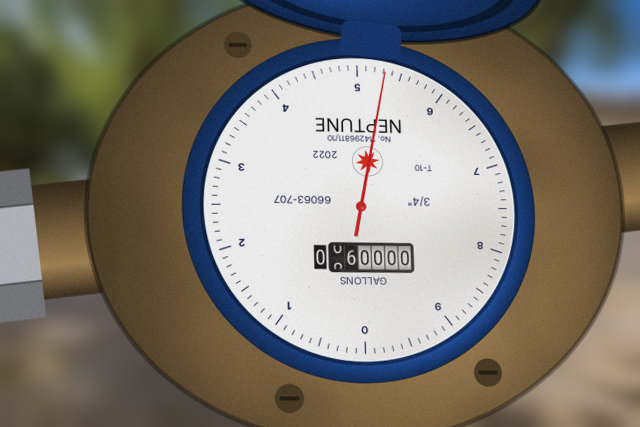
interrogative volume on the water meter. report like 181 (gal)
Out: 985.3 (gal)
